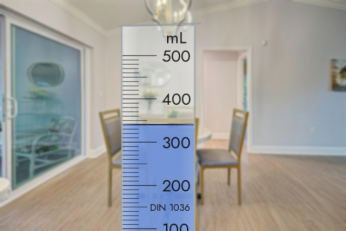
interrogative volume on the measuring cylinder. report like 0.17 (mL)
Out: 340 (mL)
